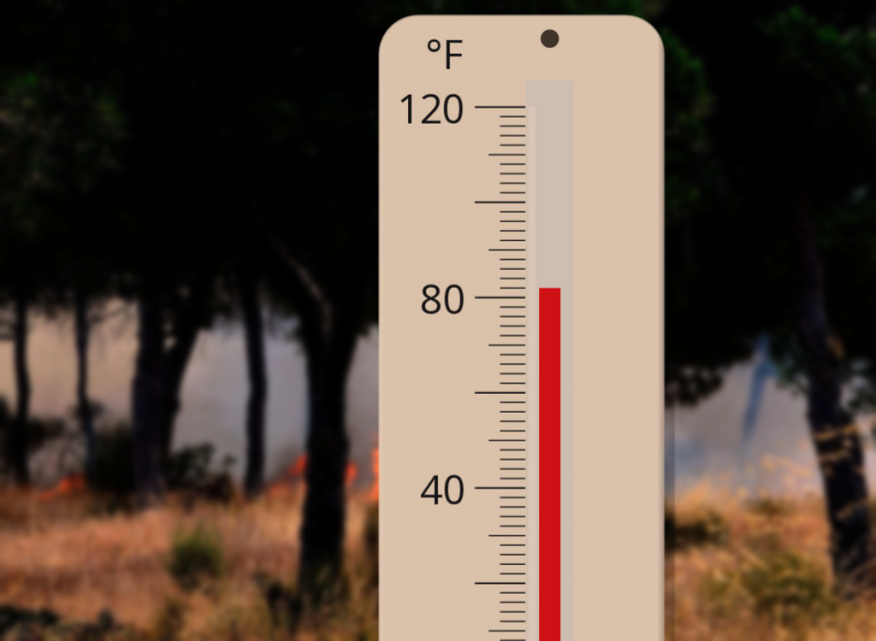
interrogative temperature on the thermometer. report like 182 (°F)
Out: 82 (°F)
